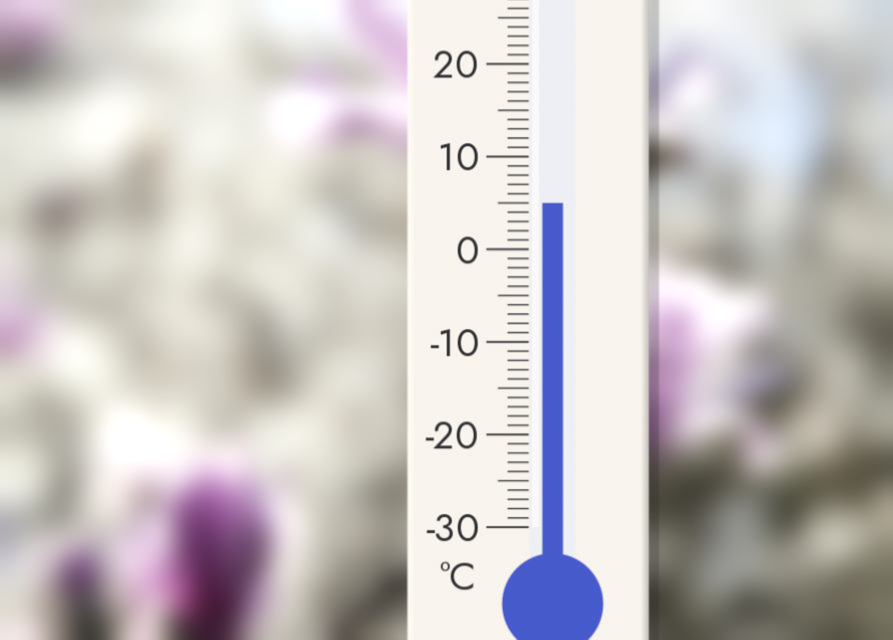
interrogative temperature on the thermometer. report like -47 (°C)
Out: 5 (°C)
